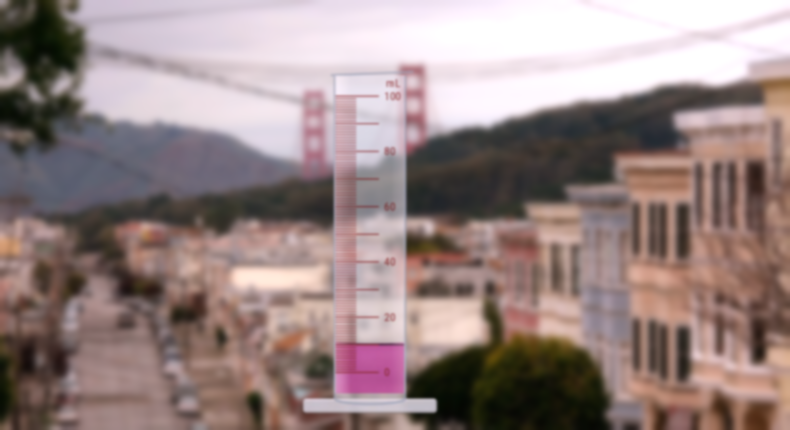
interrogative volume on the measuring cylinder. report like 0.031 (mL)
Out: 10 (mL)
